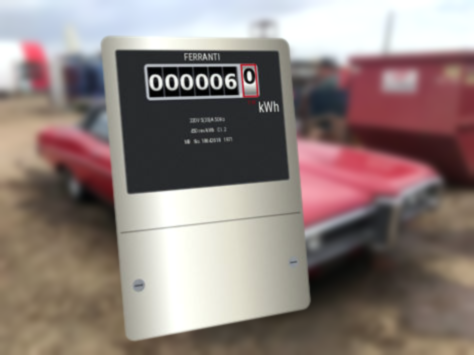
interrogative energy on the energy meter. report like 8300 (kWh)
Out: 6.0 (kWh)
